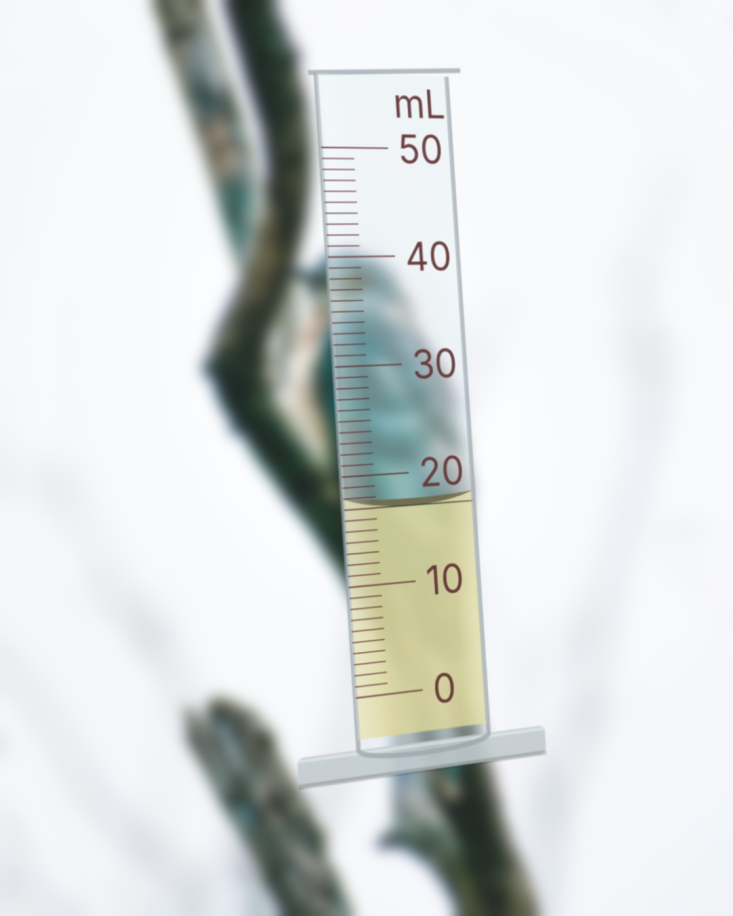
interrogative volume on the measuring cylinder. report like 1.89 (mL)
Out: 17 (mL)
